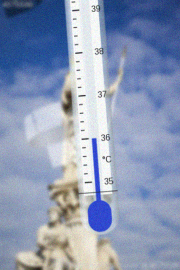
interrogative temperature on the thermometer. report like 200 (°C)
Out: 36 (°C)
